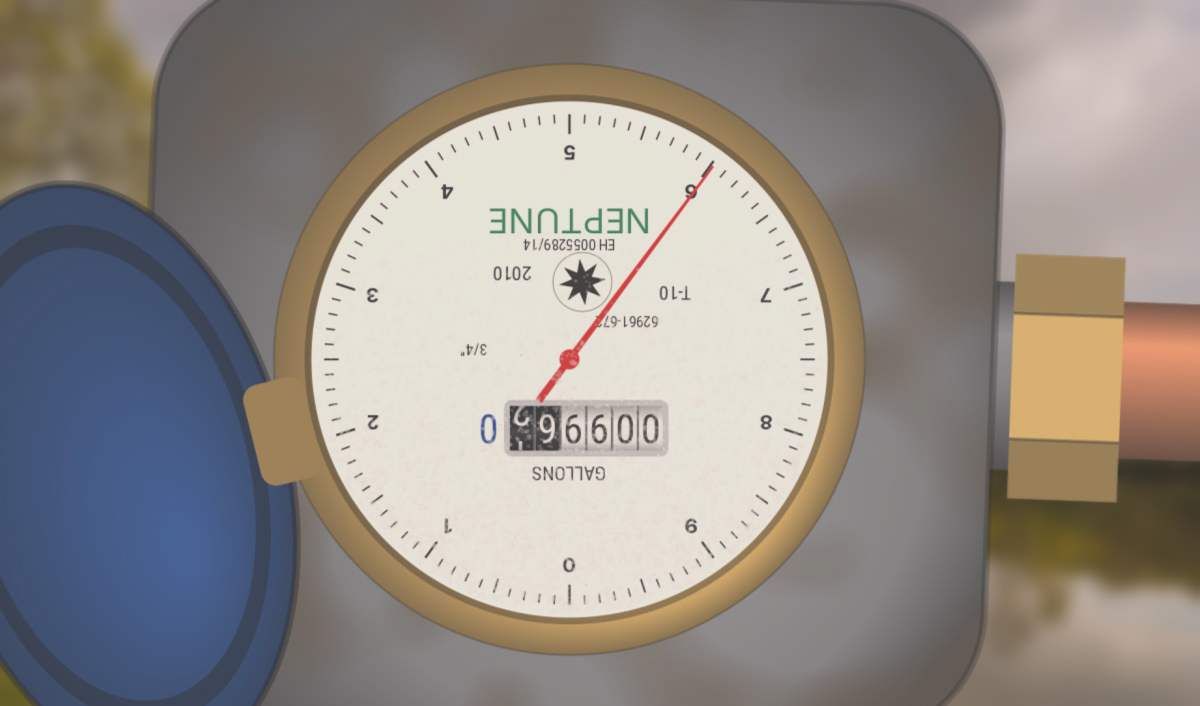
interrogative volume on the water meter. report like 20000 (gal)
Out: 99616.0 (gal)
